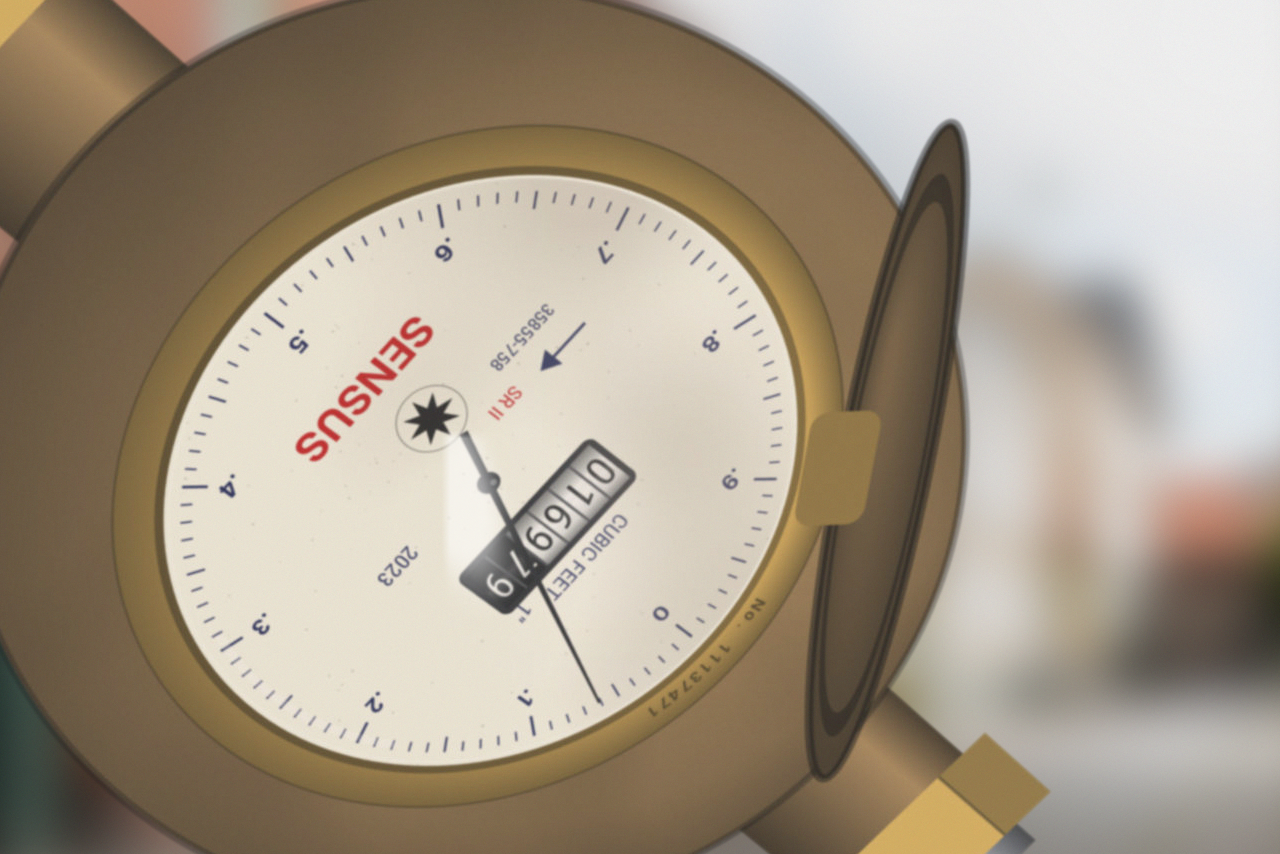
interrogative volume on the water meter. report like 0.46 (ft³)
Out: 16979.06 (ft³)
